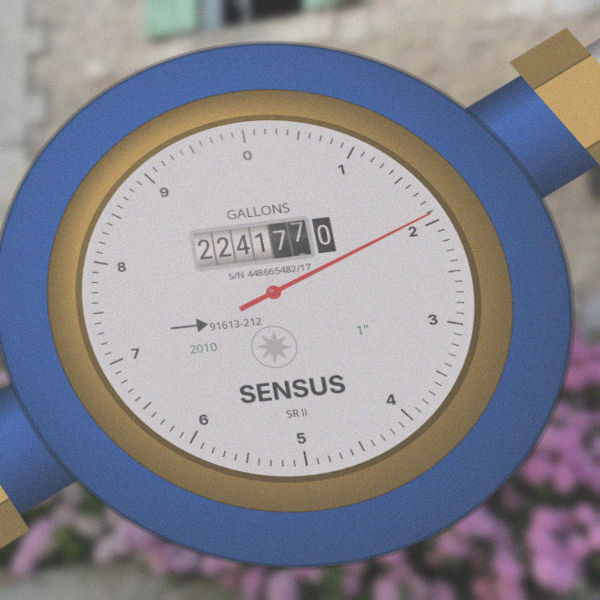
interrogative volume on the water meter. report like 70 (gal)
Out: 2241771.9 (gal)
